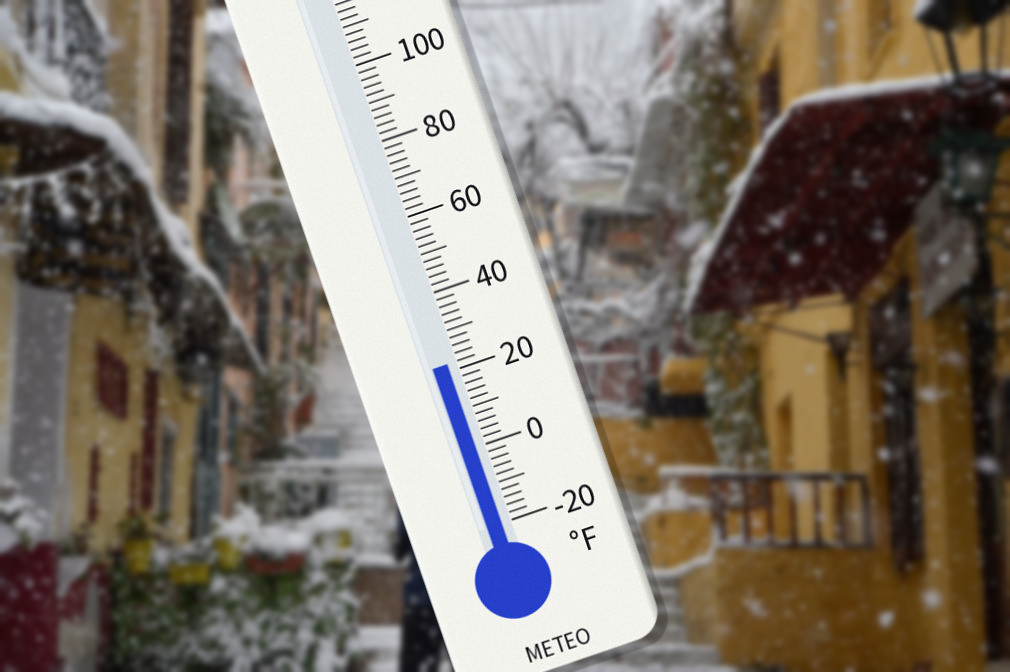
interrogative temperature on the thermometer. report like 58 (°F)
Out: 22 (°F)
